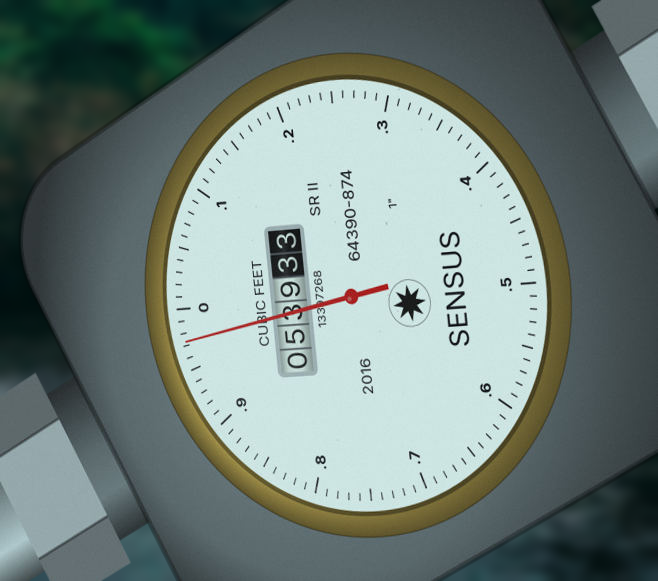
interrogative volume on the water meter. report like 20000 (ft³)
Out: 53932.97 (ft³)
